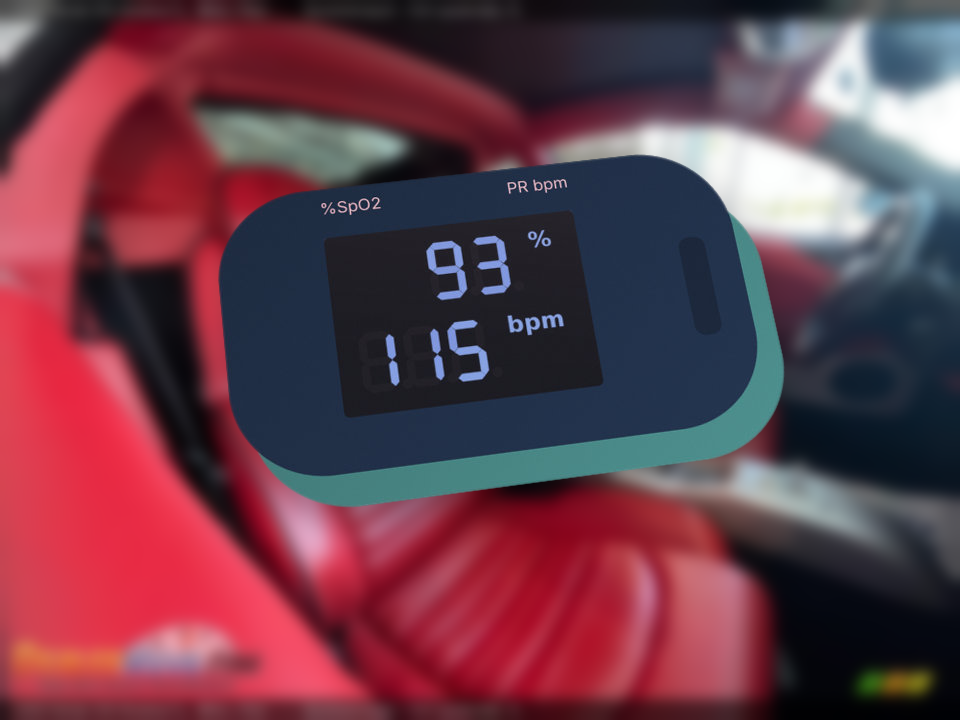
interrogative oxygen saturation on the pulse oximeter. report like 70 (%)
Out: 93 (%)
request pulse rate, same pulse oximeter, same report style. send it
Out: 115 (bpm)
